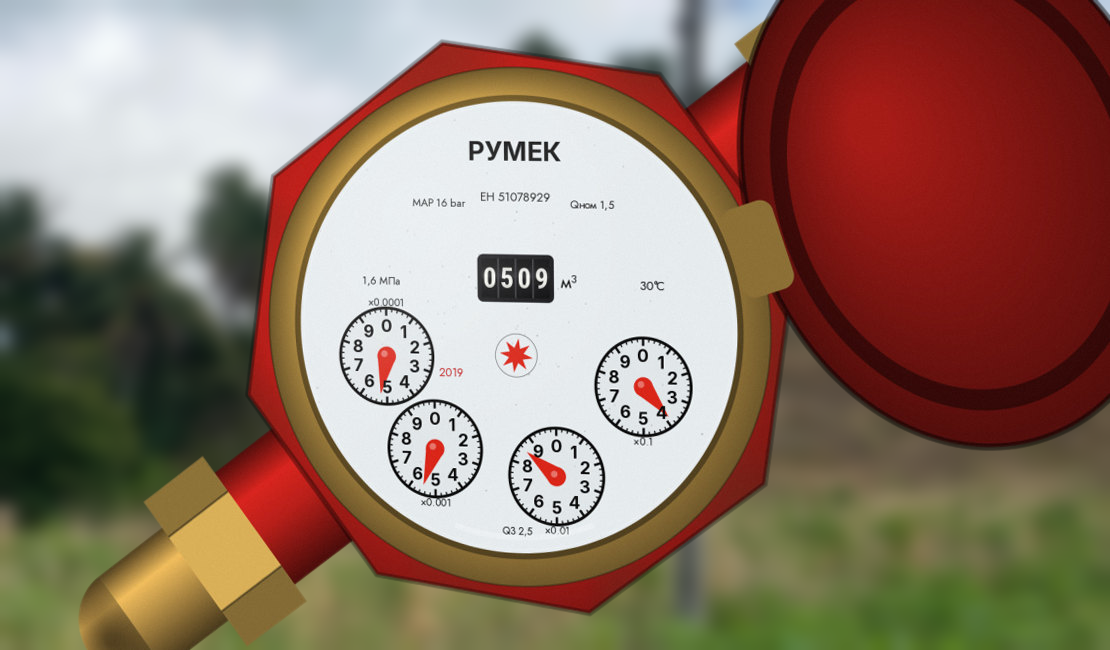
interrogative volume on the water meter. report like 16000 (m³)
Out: 509.3855 (m³)
